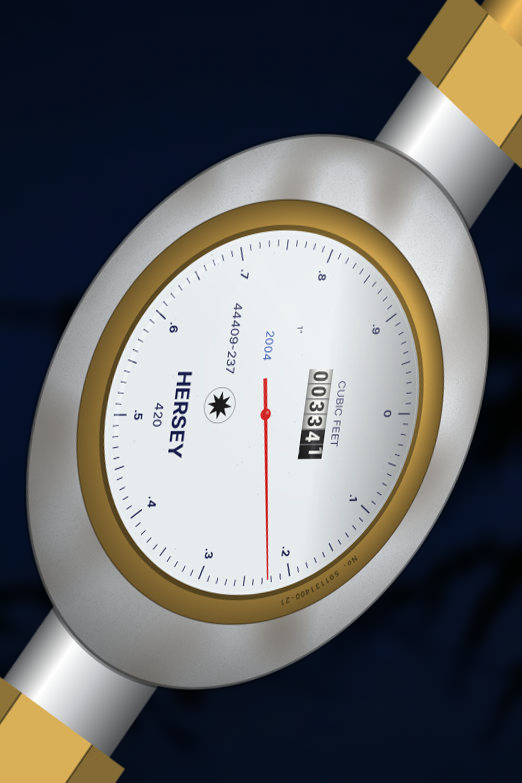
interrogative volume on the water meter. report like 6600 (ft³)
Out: 3341.22 (ft³)
